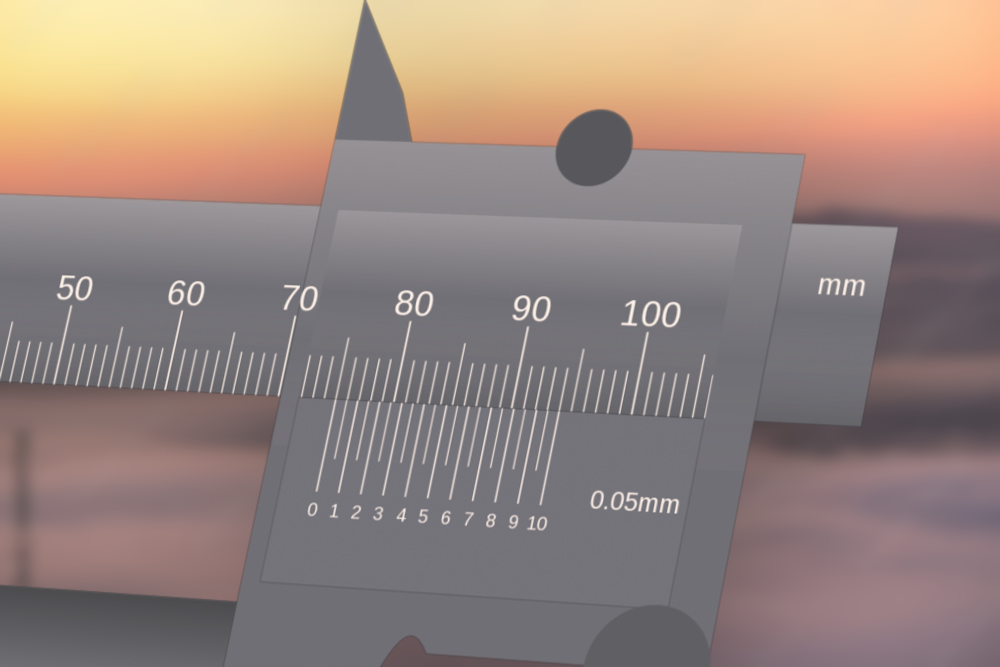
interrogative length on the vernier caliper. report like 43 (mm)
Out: 75.0 (mm)
